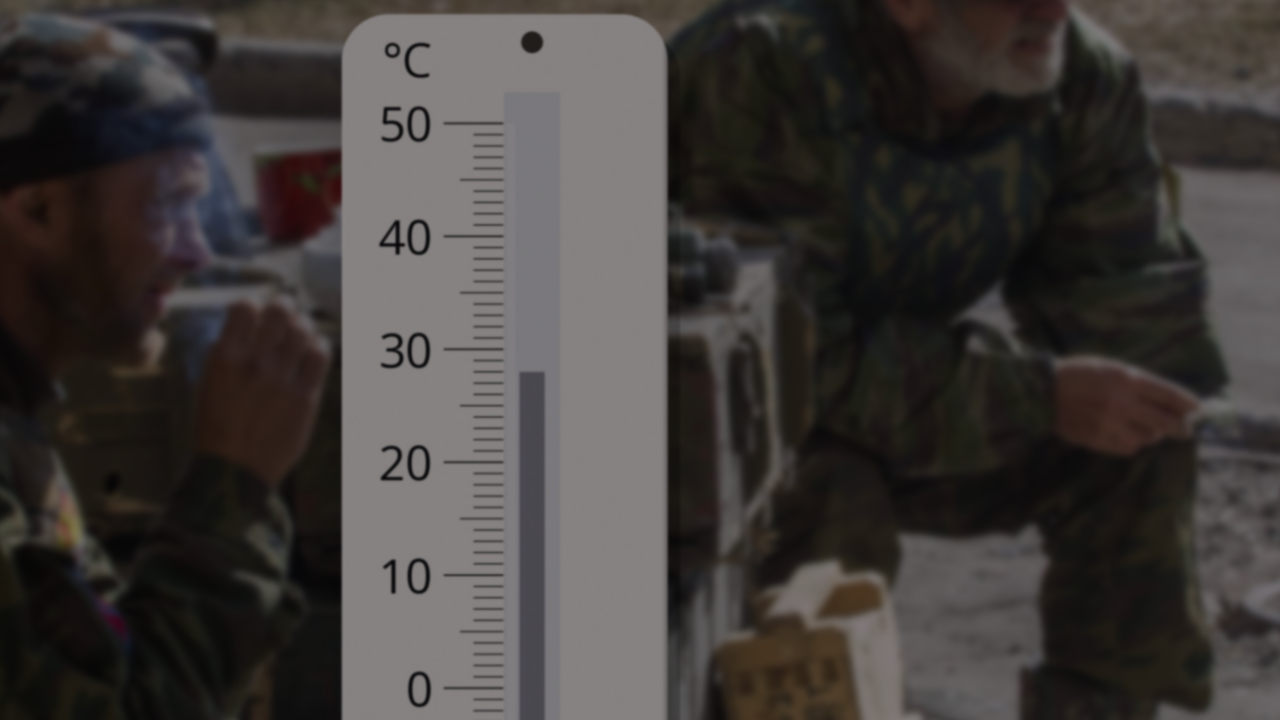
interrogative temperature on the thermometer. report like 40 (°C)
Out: 28 (°C)
